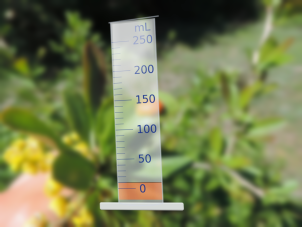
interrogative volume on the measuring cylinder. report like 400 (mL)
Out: 10 (mL)
